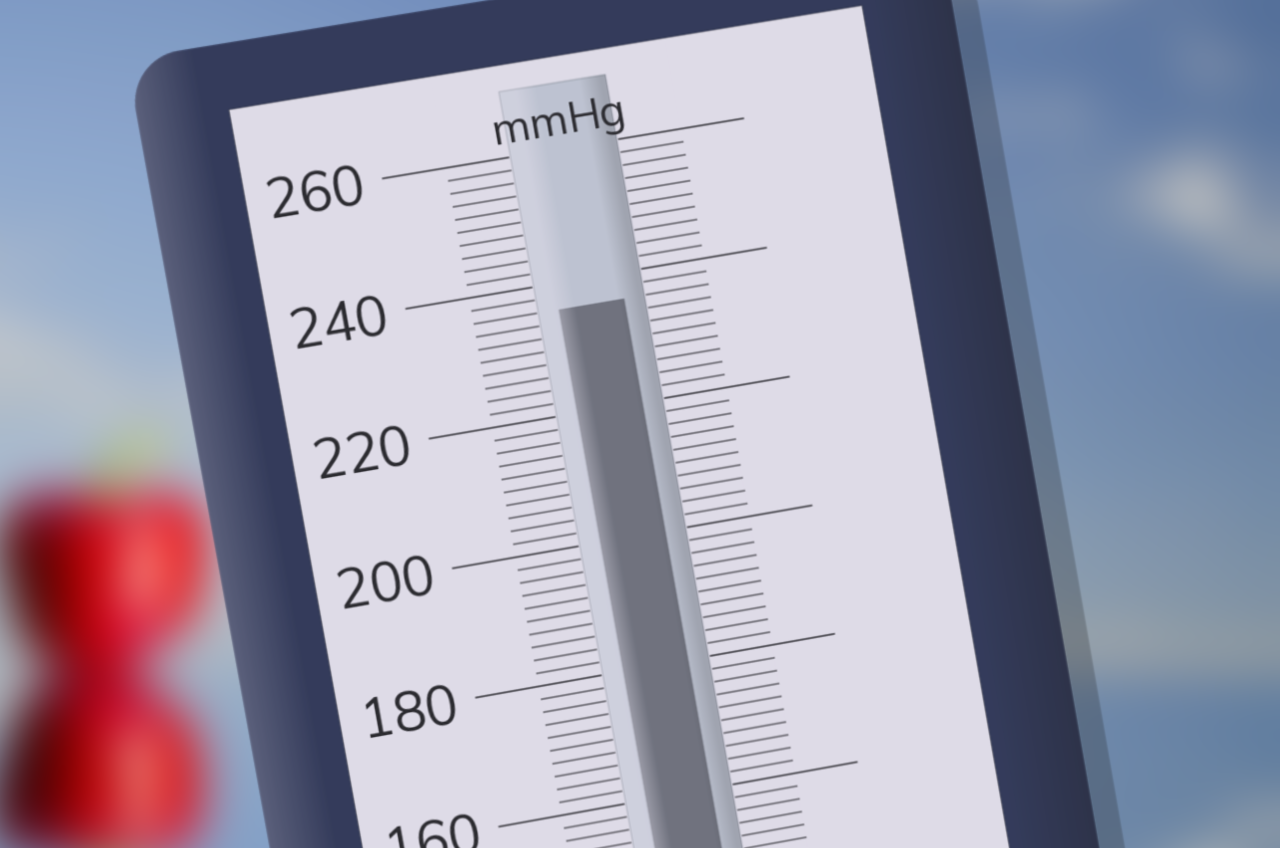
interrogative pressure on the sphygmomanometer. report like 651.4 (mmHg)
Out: 236 (mmHg)
